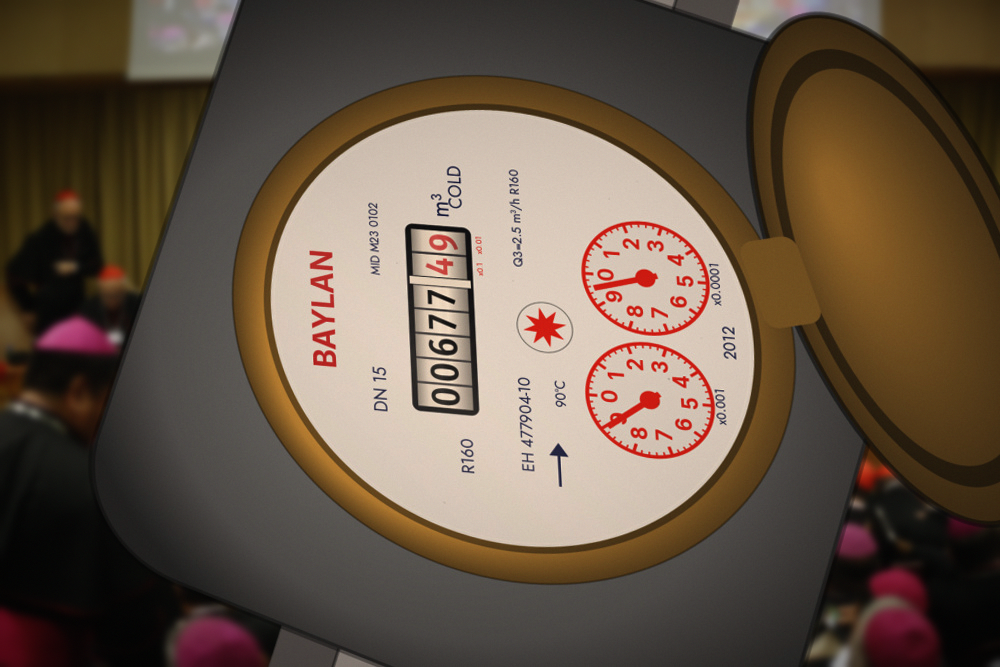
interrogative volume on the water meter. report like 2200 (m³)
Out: 677.4889 (m³)
